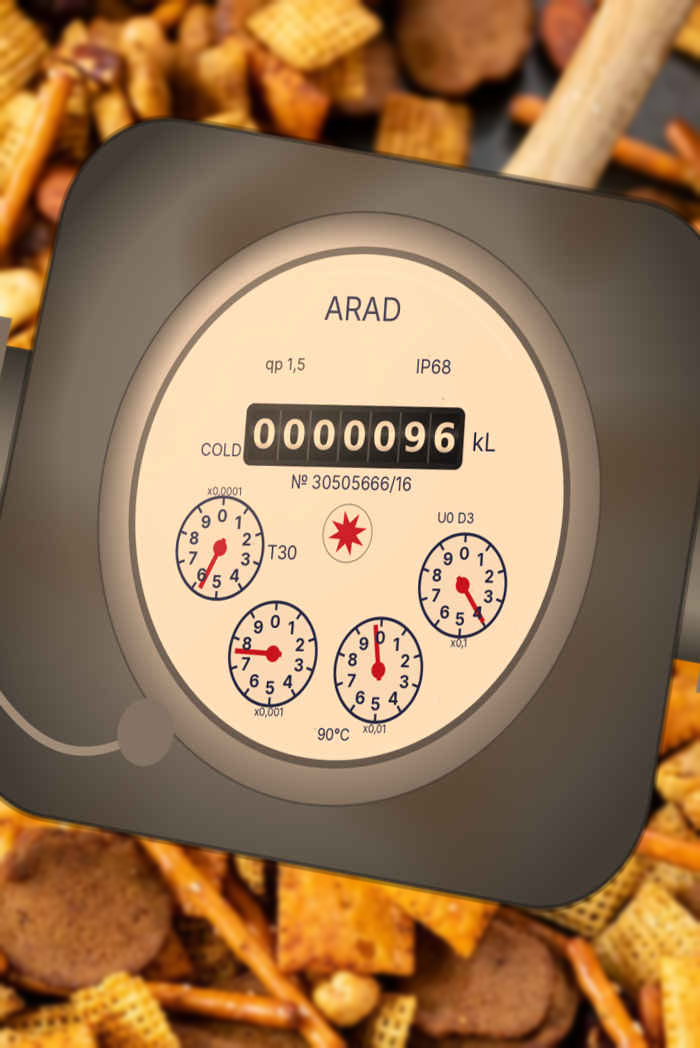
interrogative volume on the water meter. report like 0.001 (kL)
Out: 96.3975 (kL)
